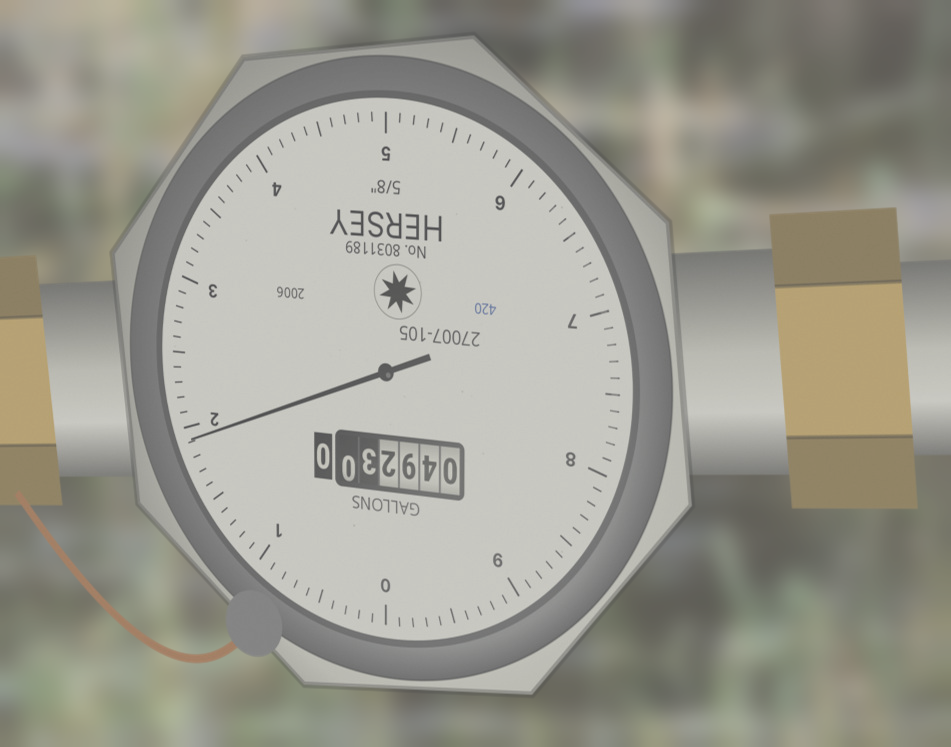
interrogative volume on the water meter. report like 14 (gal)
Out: 492301.9 (gal)
